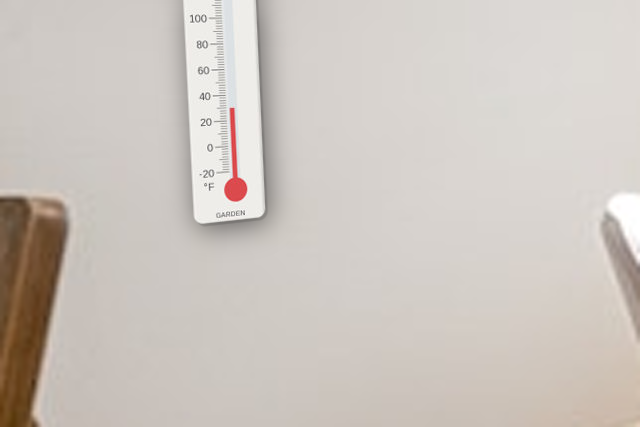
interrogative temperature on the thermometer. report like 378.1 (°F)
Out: 30 (°F)
